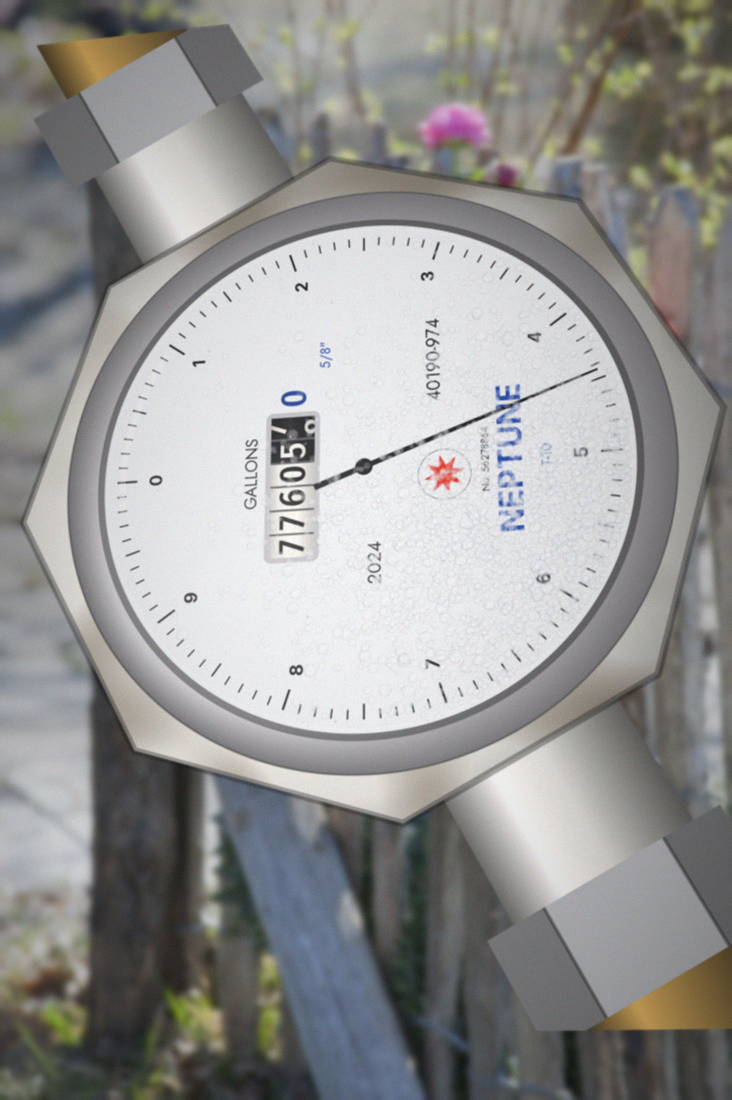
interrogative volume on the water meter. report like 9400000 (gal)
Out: 7760574.4 (gal)
